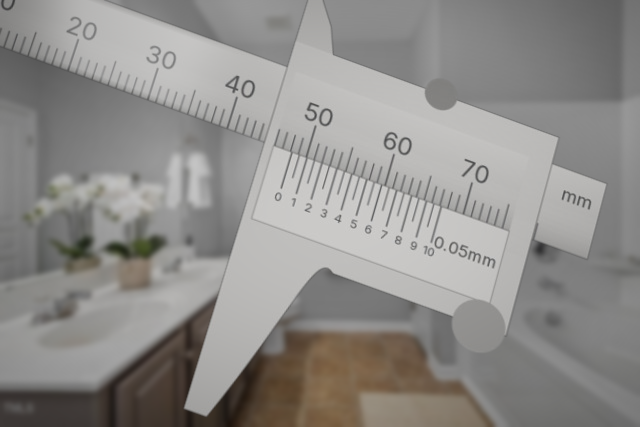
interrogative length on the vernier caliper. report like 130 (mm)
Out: 48.2 (mm)
